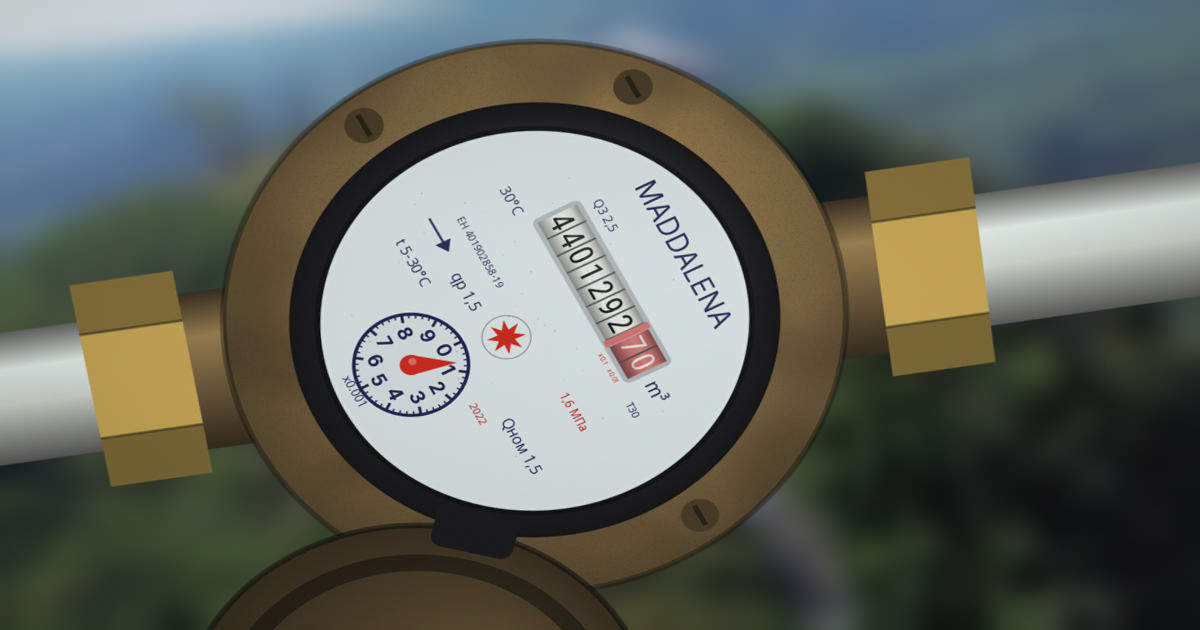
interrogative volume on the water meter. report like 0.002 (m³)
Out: 4401292.700 (m³)
